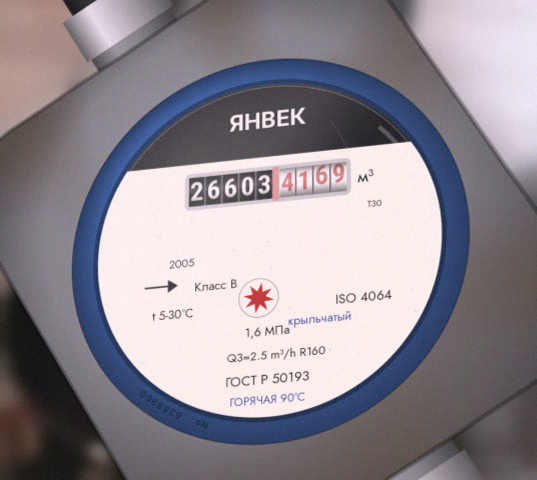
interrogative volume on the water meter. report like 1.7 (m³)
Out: 26603.4169 (m³)
